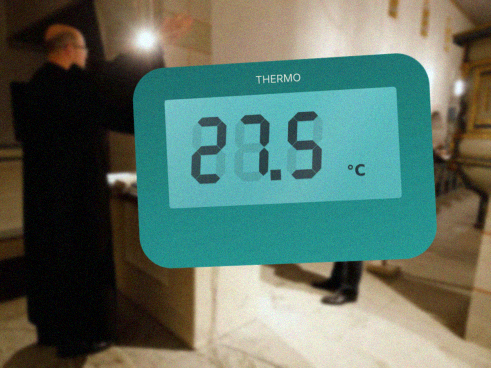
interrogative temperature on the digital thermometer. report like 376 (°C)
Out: 27.5 (°C)
